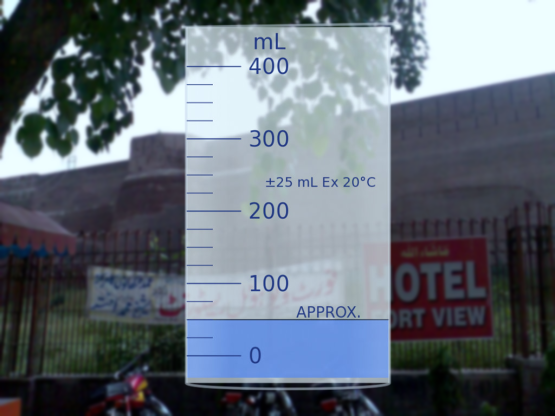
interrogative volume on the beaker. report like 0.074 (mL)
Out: 50 (mL)
